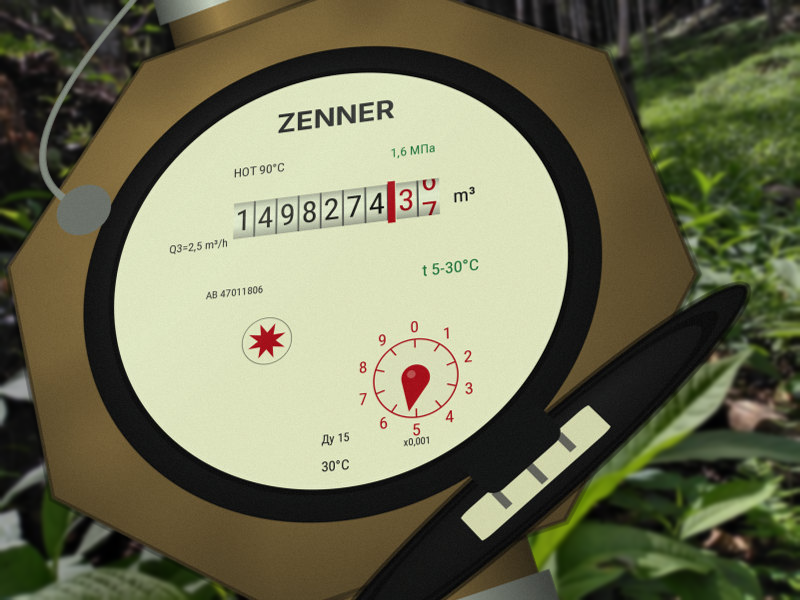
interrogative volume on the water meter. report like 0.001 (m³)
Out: 1498274.365 (m³)
